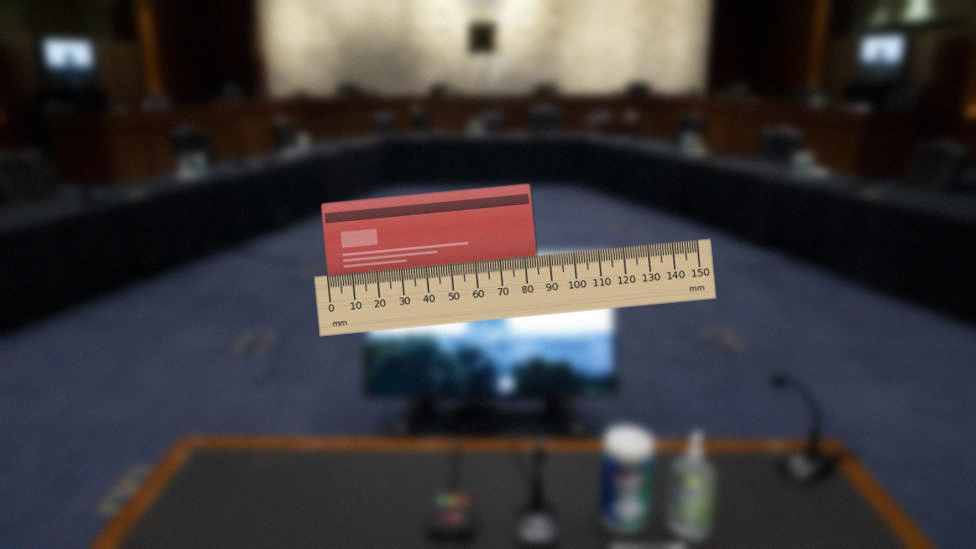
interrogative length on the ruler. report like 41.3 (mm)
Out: 85 (mm)
